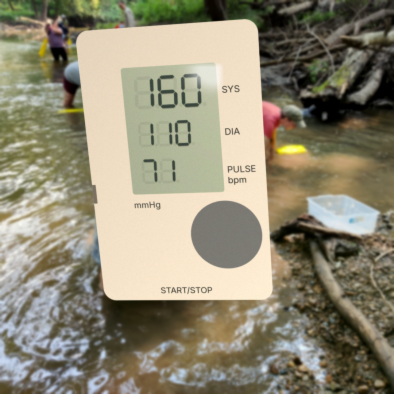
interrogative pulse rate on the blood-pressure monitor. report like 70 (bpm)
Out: 71 (bpm)
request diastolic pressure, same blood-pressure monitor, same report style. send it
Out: 110 (mmHg)
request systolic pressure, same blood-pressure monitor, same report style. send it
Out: 160 (mmHg)
